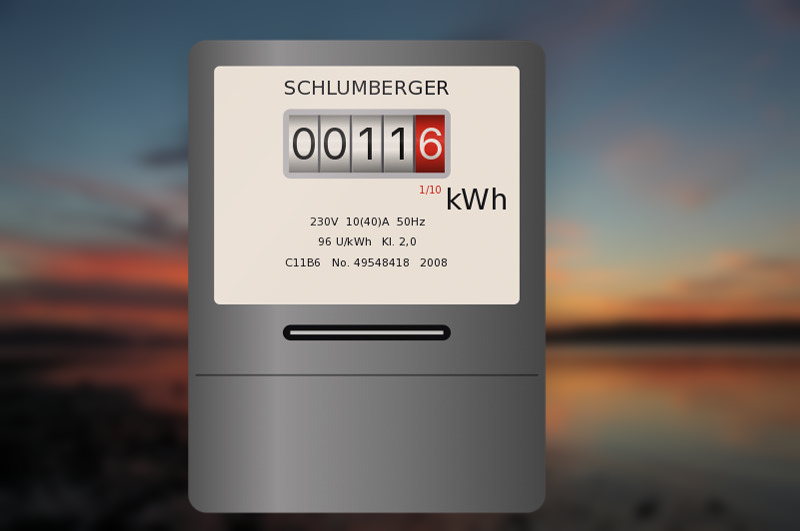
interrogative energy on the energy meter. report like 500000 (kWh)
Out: 11.6 (kWh)
